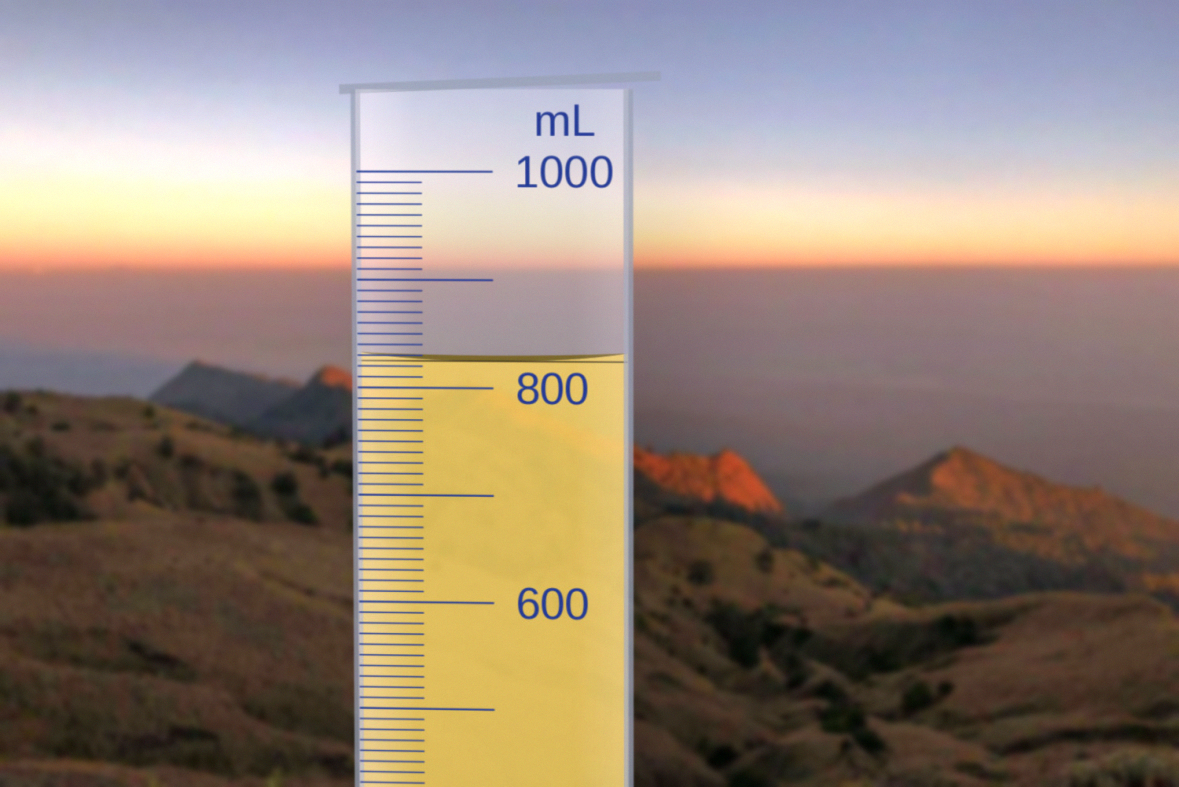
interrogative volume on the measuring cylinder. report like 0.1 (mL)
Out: 825 (mL)
